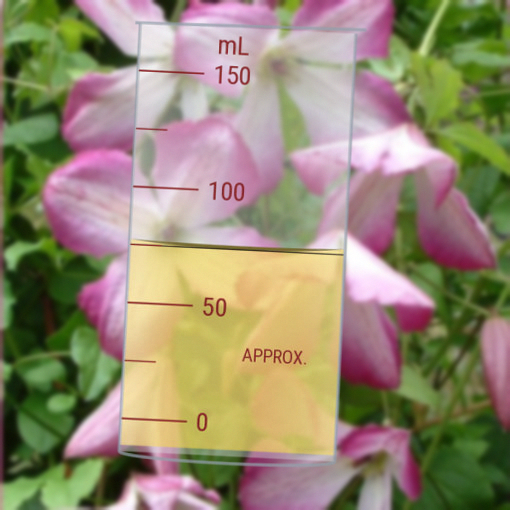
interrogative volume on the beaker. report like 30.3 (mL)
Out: 75 (mL)
